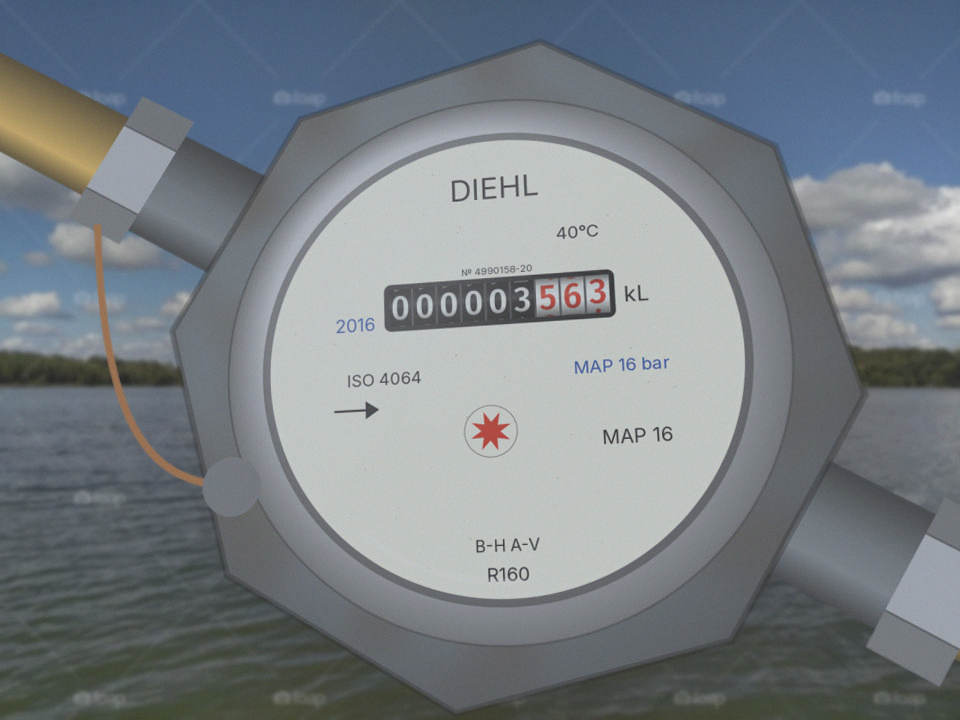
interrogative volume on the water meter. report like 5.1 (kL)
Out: 3.563 (kL)
